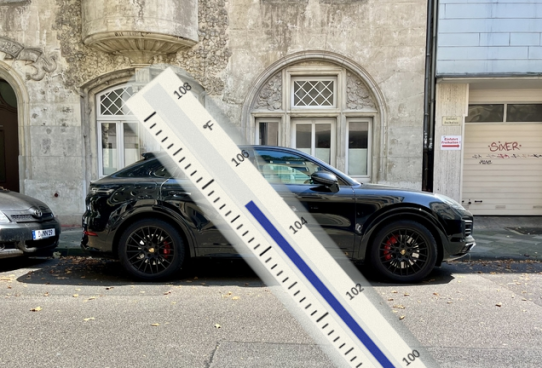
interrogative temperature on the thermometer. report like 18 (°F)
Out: 105.1 (°F)
